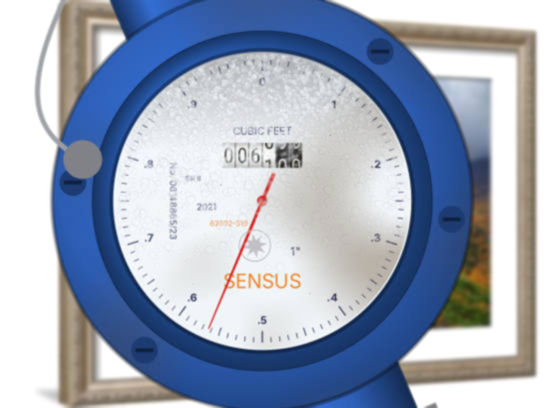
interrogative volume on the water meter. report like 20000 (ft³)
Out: 6099.56 (ft³)
